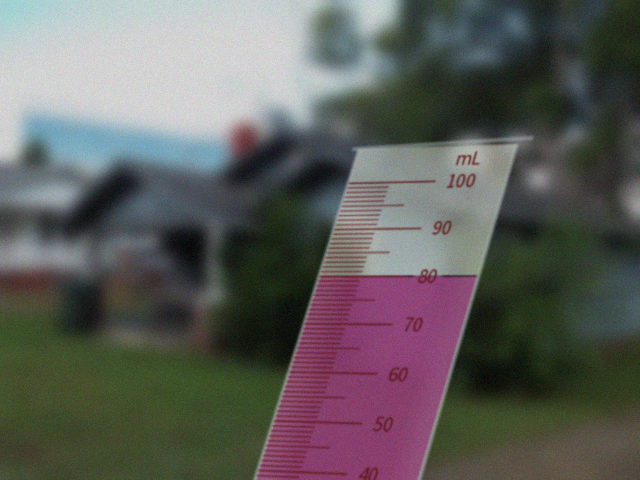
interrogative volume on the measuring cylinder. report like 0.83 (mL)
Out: 80 (mL)
